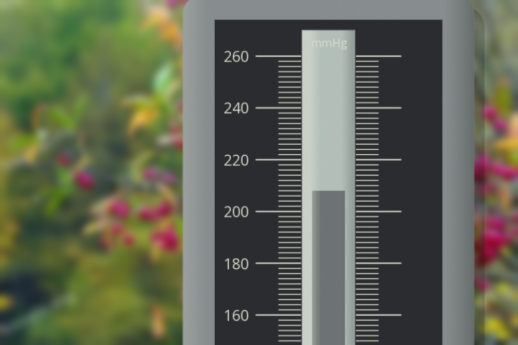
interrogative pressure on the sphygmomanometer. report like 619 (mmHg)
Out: 208 (mmHg)
